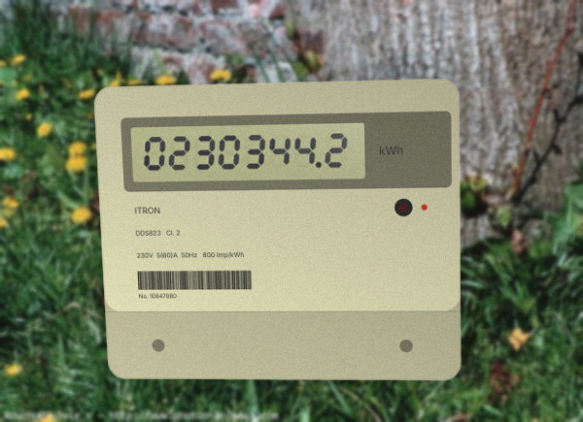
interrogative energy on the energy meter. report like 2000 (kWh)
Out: 230344.2 (kWh)
